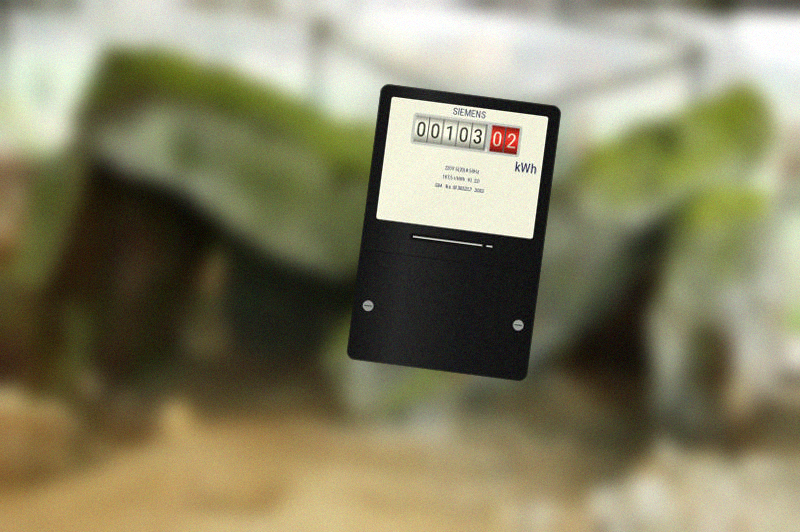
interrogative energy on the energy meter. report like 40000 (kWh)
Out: 103.02 (kWh)
